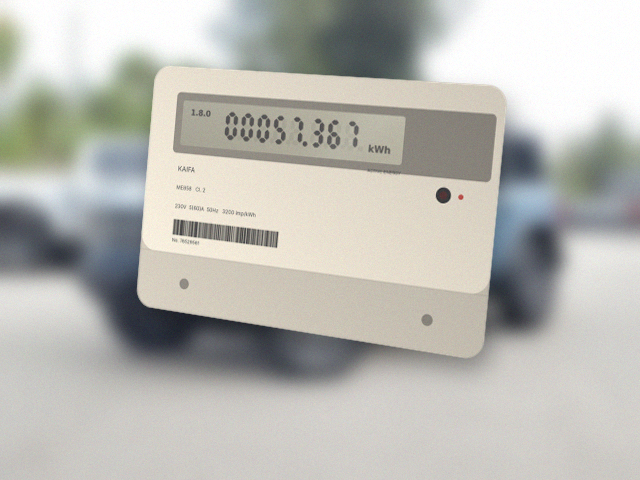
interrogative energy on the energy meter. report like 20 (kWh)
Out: 57.367 (kWh)
